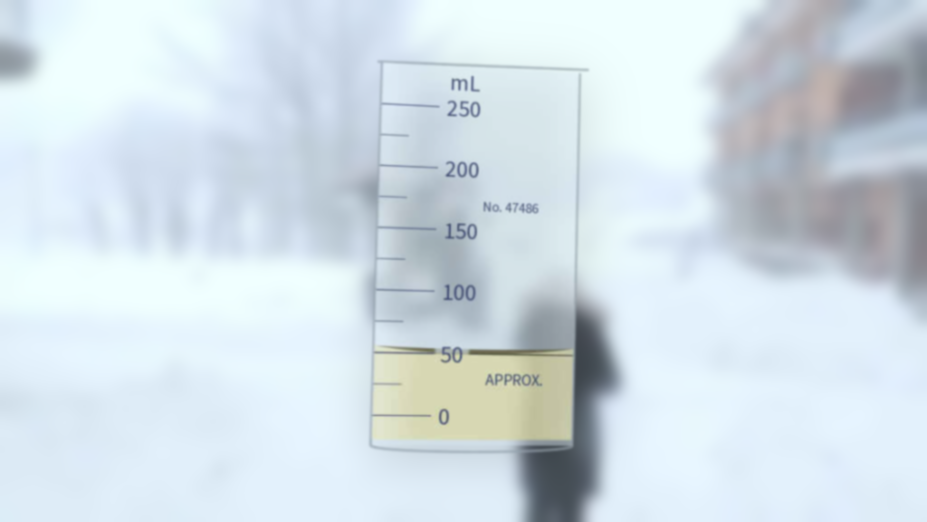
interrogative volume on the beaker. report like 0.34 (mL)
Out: 50 (mL)
